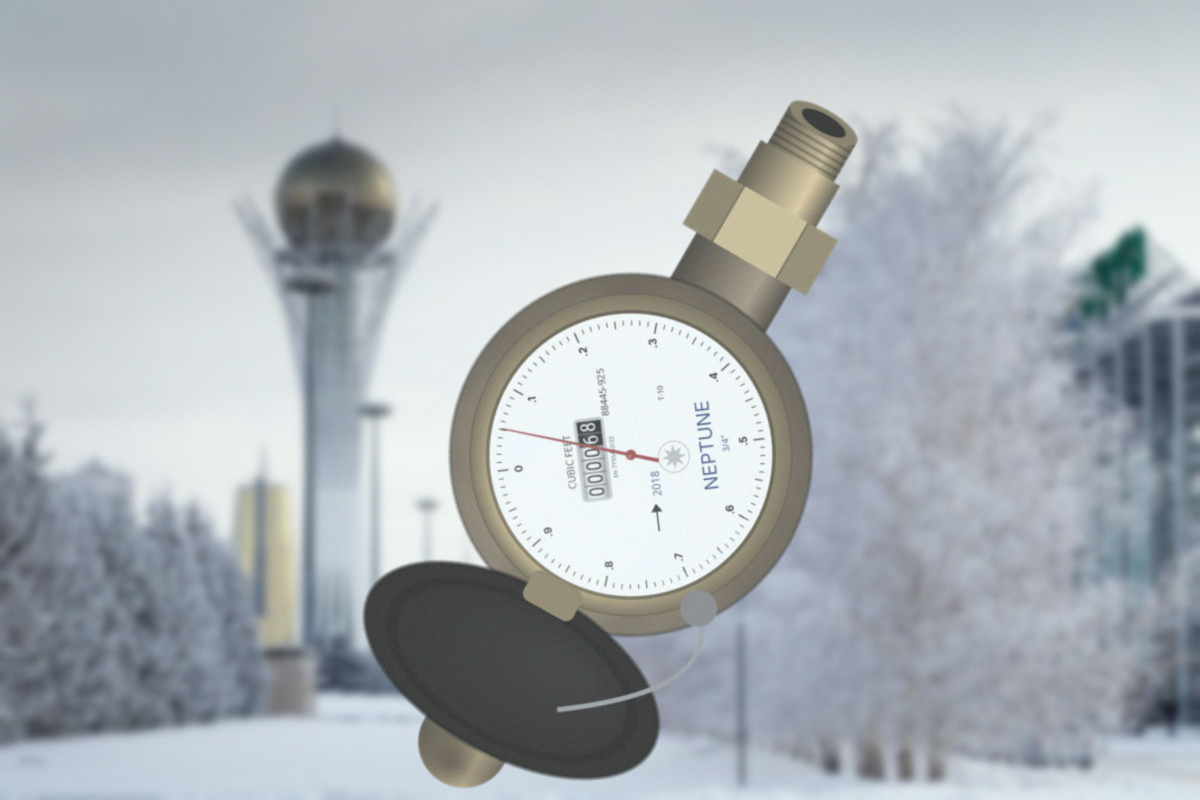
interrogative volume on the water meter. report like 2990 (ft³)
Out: 68.05 (ft³)
